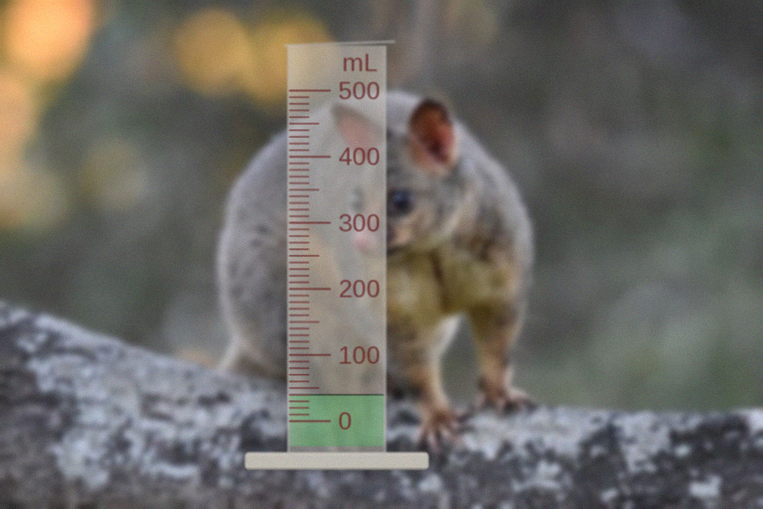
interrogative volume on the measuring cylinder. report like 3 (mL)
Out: 40 (mL)
